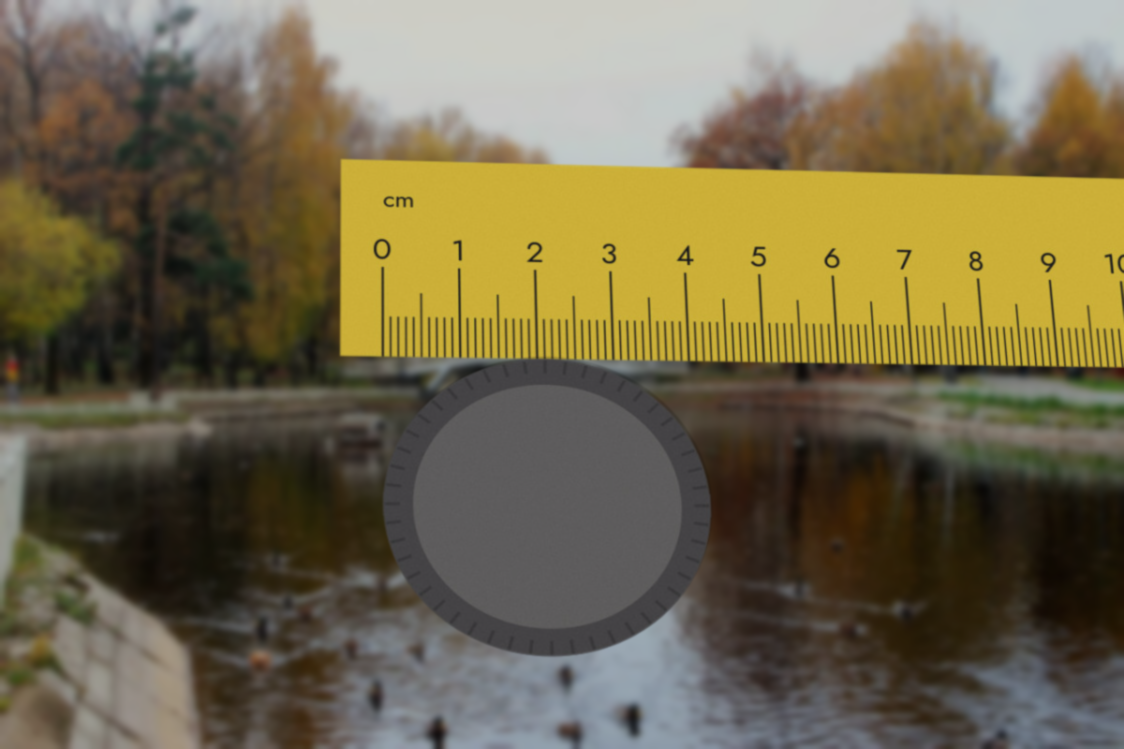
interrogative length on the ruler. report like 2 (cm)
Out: 4.2 (cm)
